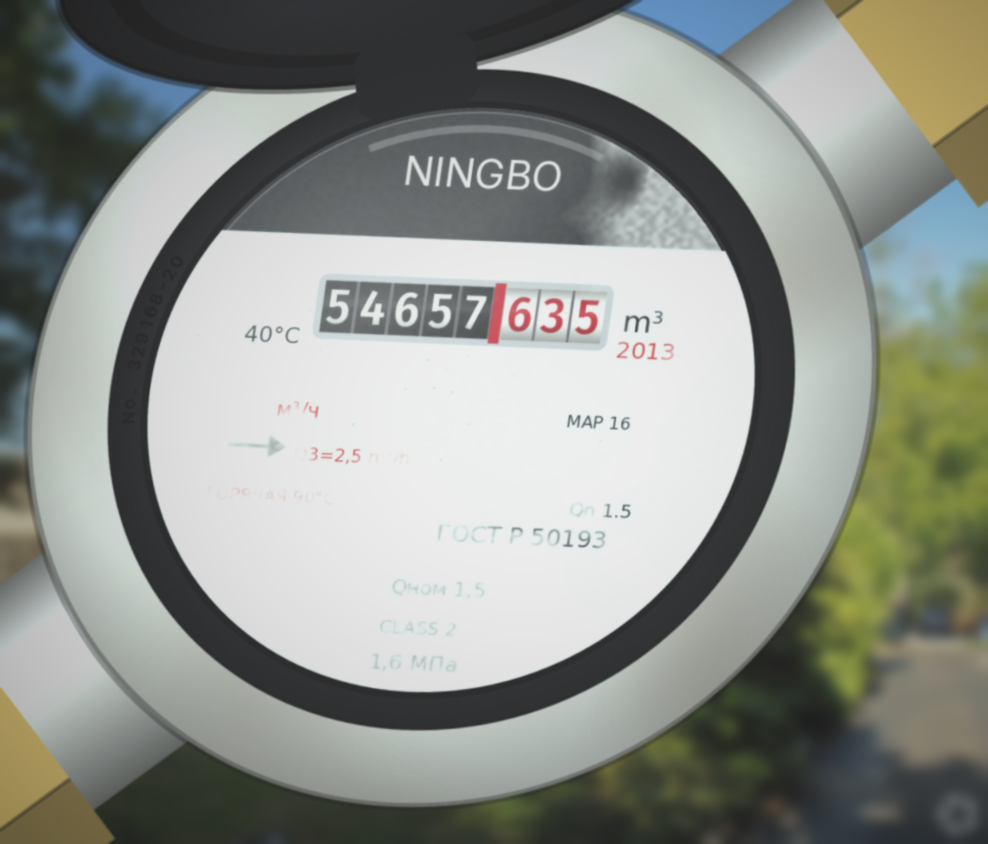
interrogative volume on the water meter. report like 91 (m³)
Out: 54657.635 (m³)
